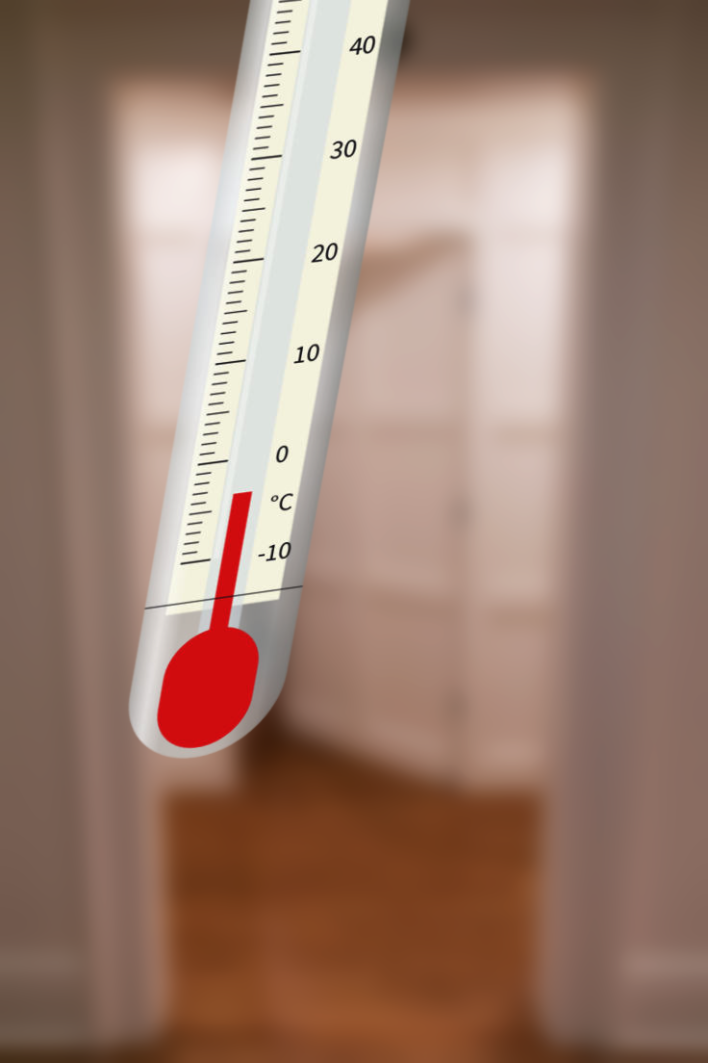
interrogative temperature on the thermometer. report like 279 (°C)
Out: -3.5 (°C)
